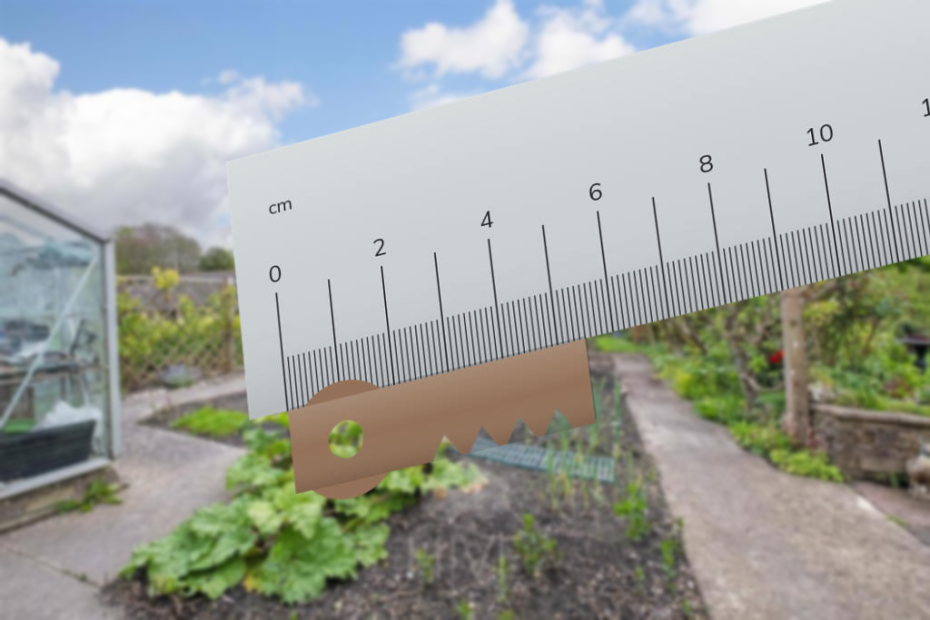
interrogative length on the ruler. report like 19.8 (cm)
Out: 5.5 (cm)
